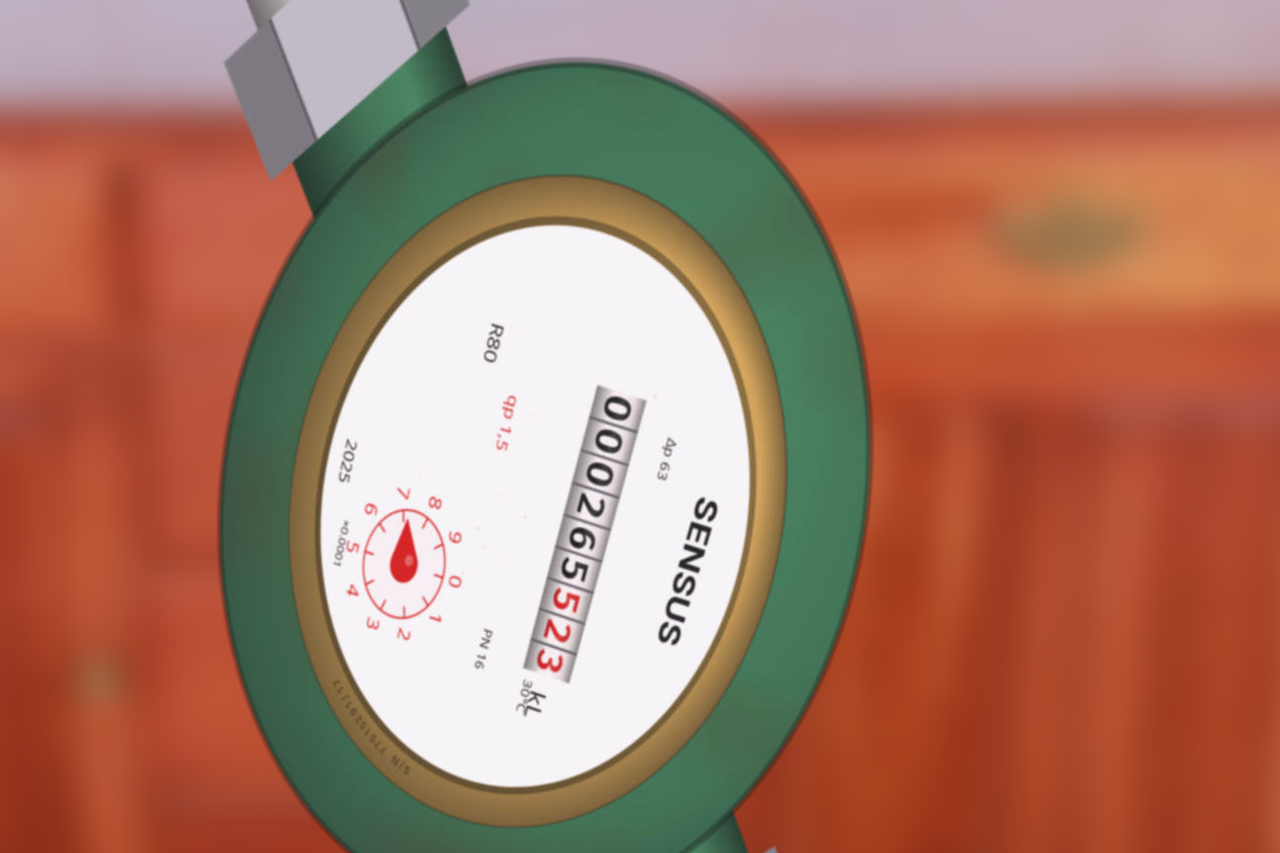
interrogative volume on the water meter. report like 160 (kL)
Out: 265.5237 (kL)
